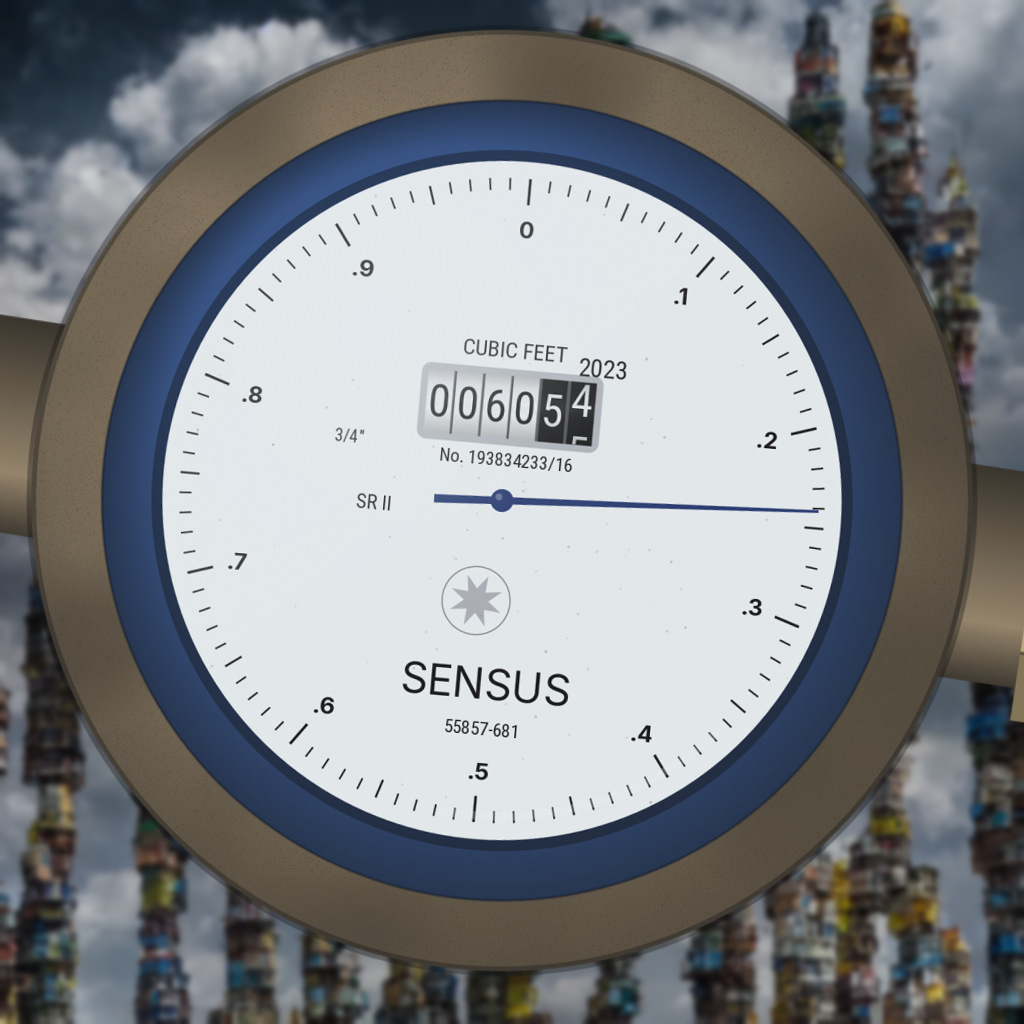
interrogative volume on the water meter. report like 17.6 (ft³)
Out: 6054.24 (ft³)
